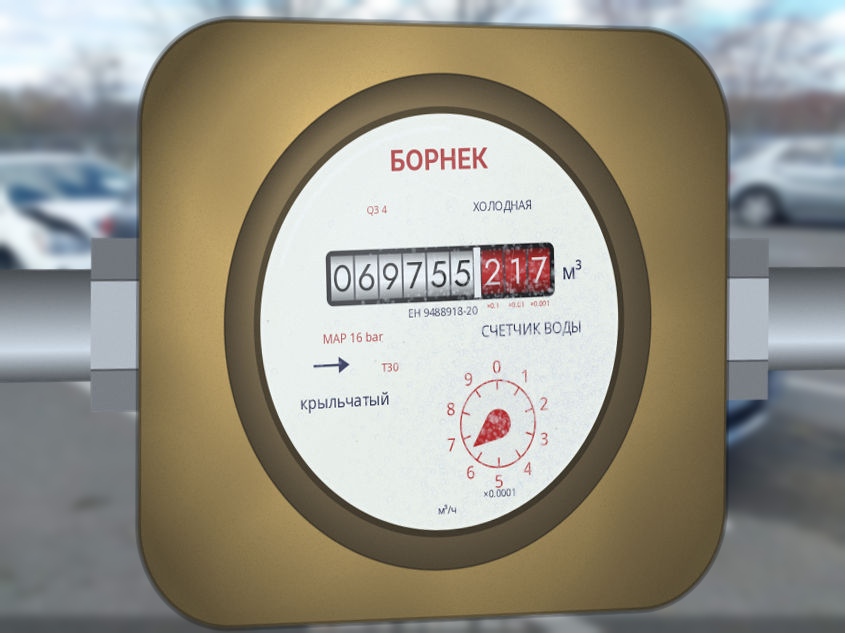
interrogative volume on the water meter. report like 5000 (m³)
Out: 69755.2176 (m³)
